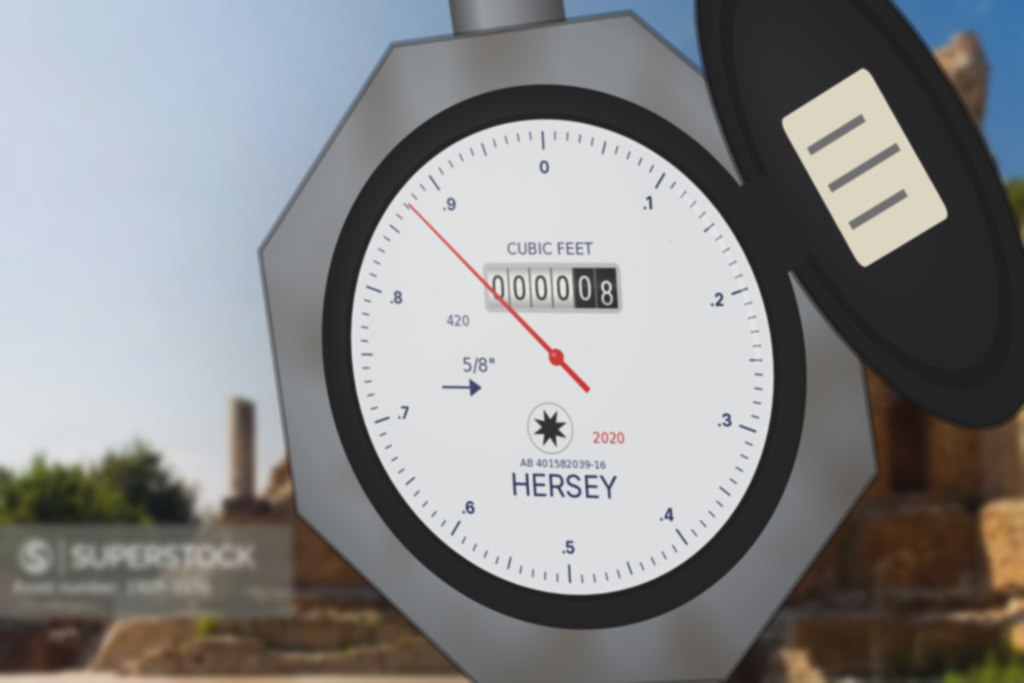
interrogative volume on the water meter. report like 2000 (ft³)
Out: 7.87 (ft³)
